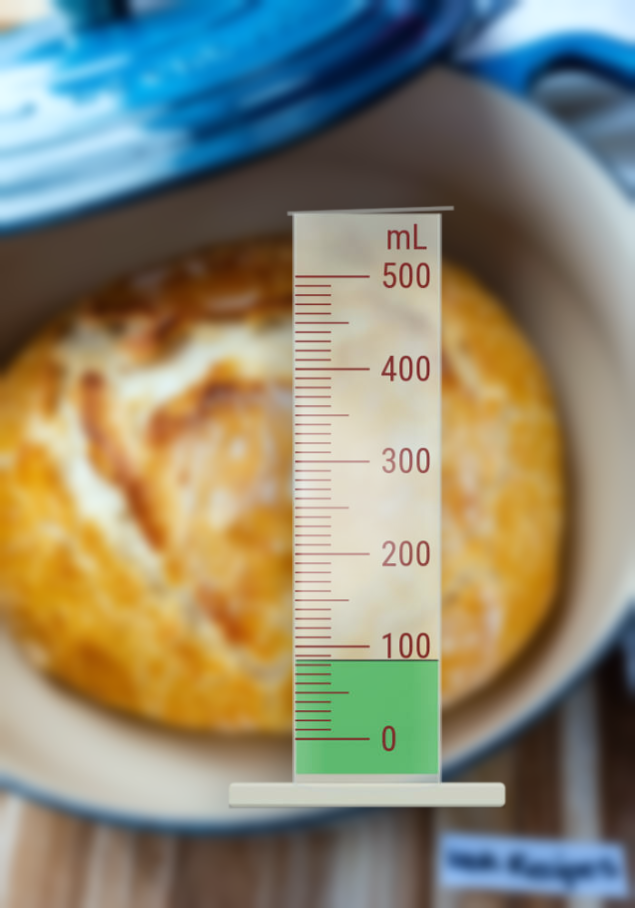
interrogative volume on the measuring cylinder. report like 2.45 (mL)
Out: 85 (mL)
